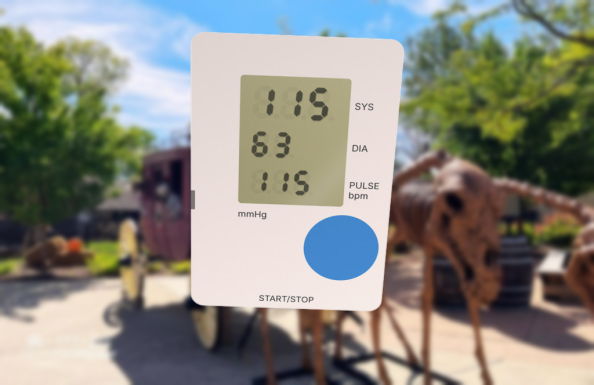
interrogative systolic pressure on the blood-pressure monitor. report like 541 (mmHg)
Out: 115 (mmHg)
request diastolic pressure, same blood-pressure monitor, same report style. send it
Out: 63 (mmHg)
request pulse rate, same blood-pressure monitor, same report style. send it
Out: 115 (bpm)
